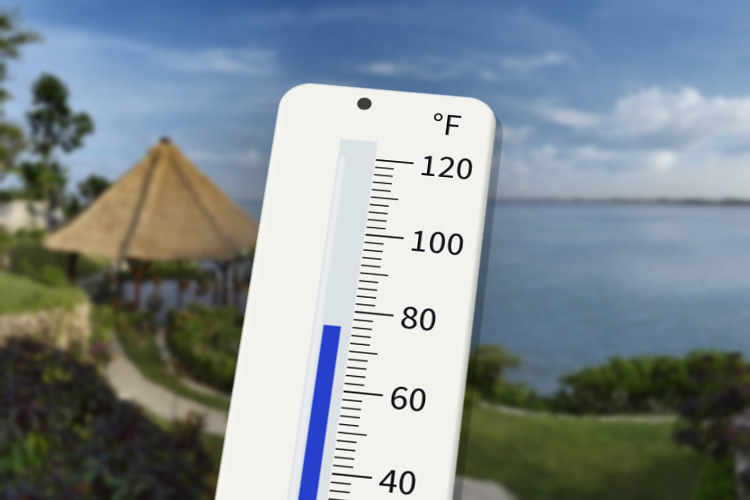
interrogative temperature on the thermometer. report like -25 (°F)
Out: 76 (°F)
